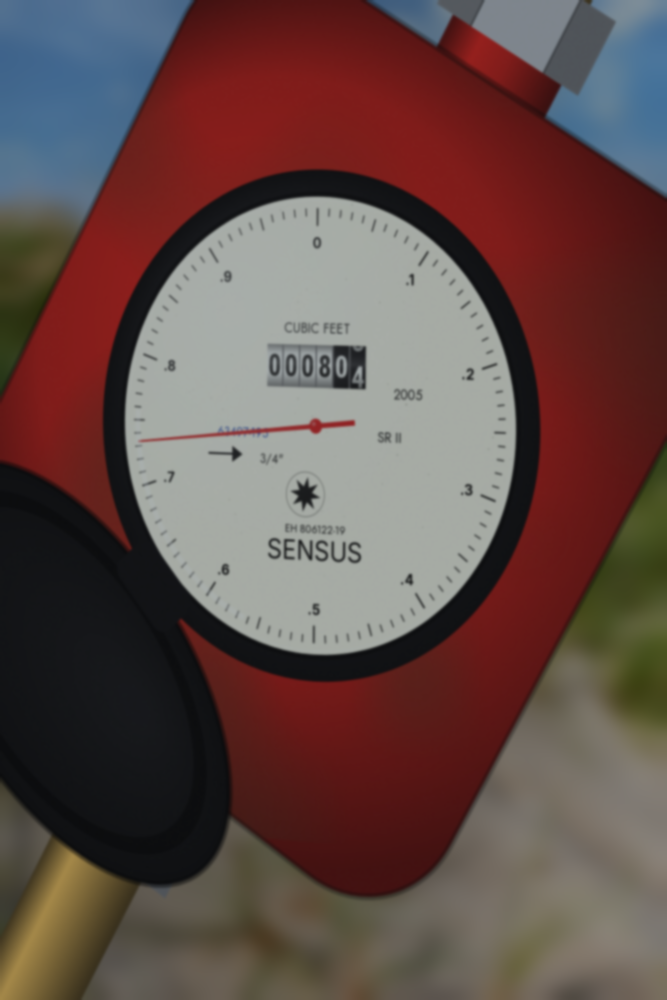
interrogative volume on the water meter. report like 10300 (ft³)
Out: 803.73 (ft³)
